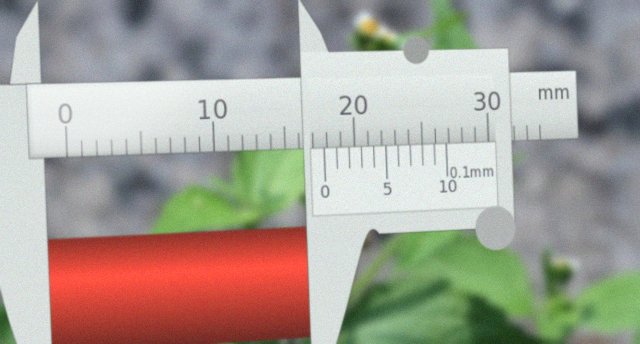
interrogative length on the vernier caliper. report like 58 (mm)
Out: 17.8 (mm)
